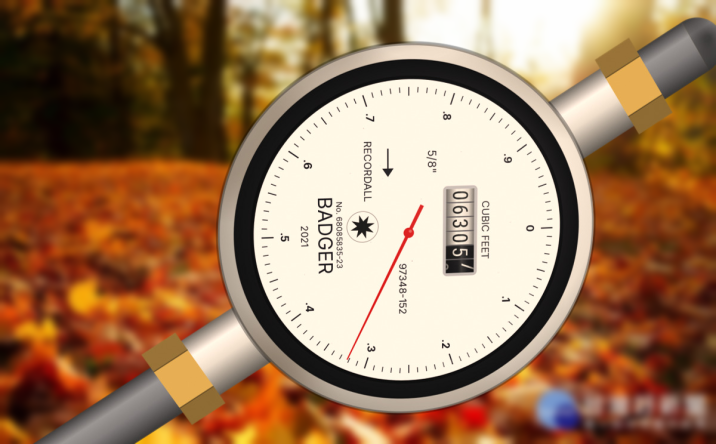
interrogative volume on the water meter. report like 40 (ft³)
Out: 63057.32 (ft³)
